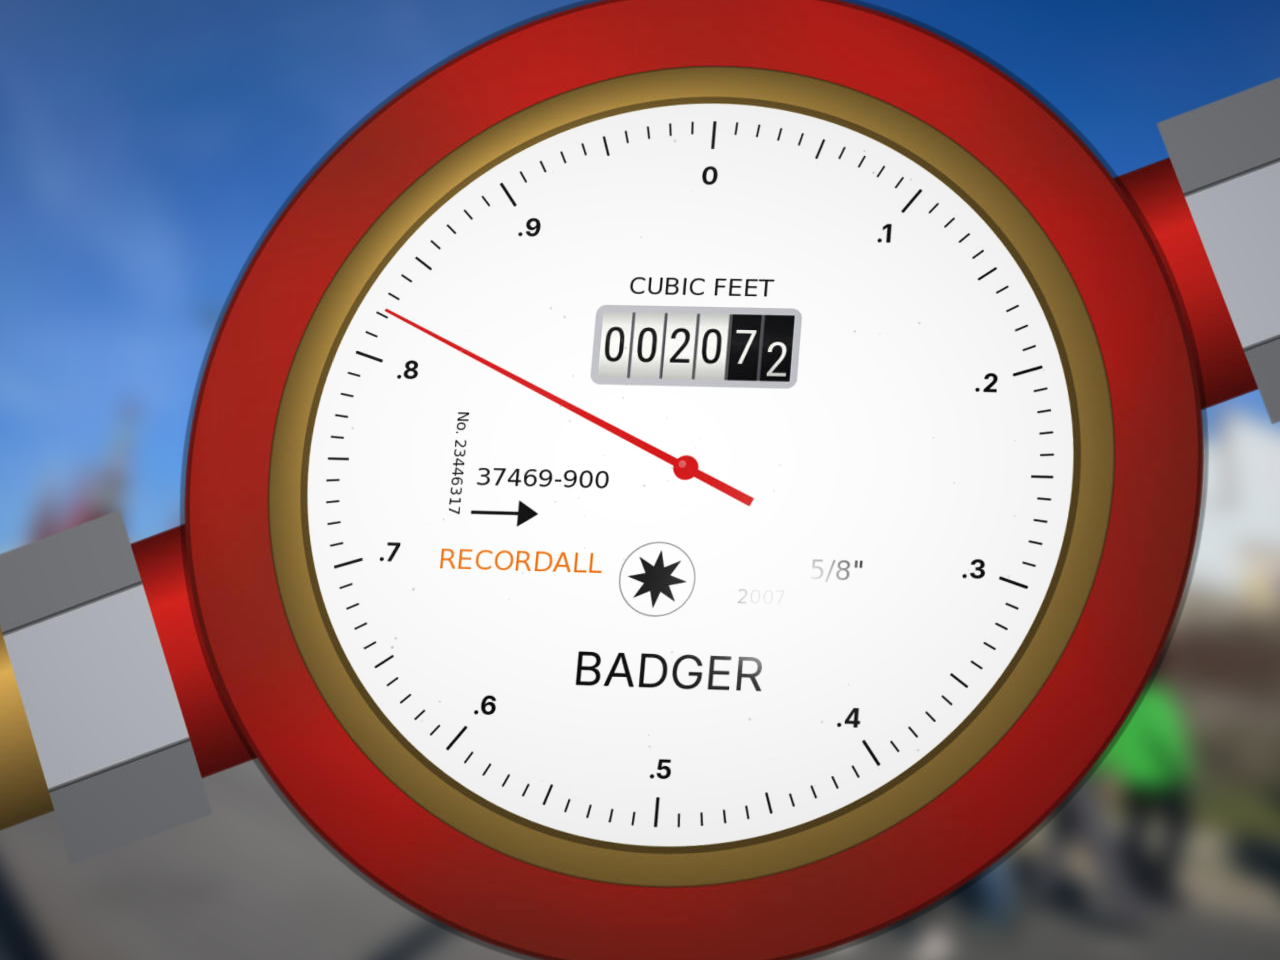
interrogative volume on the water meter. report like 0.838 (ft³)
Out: 2071.82 (ft³)
